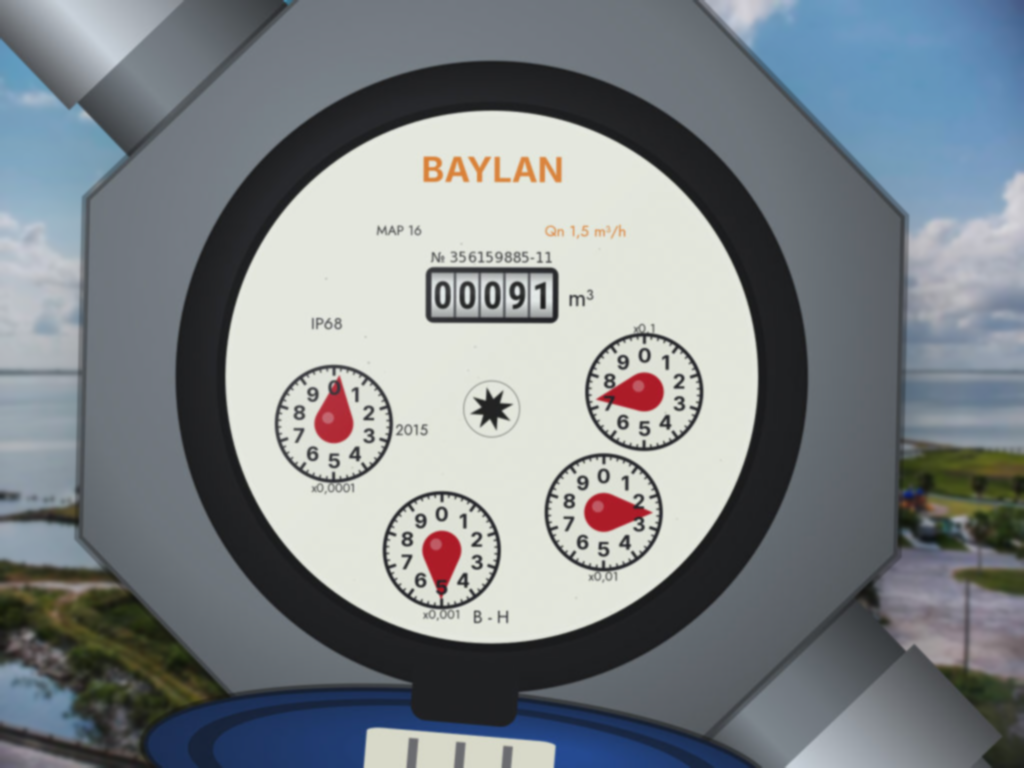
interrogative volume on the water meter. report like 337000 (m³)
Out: 91.7250 (m³)
